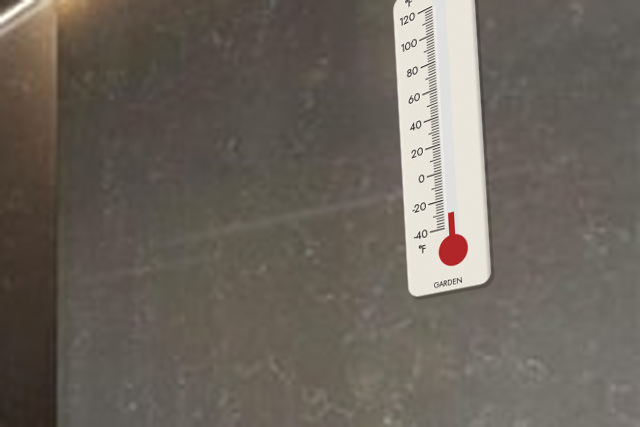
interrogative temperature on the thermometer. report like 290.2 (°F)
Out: -30 (°F)
